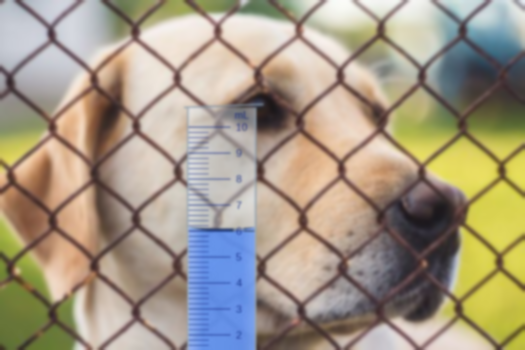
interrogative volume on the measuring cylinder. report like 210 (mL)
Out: 6 (mL)
